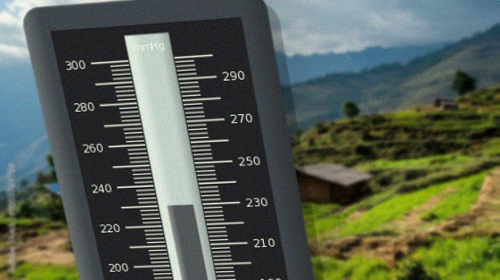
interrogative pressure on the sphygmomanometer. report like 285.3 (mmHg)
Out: 230 (mmHg)
